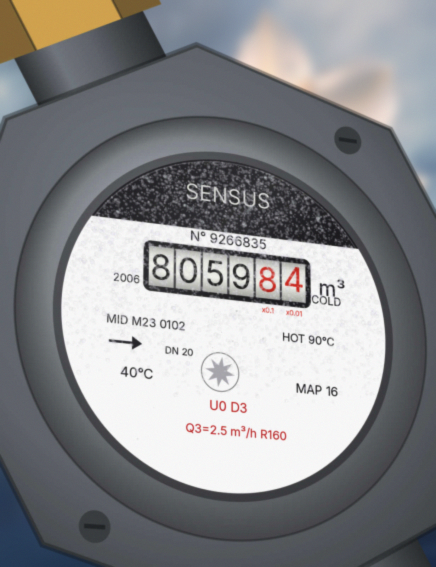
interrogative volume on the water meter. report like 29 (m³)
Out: 8059.84 (m³)
